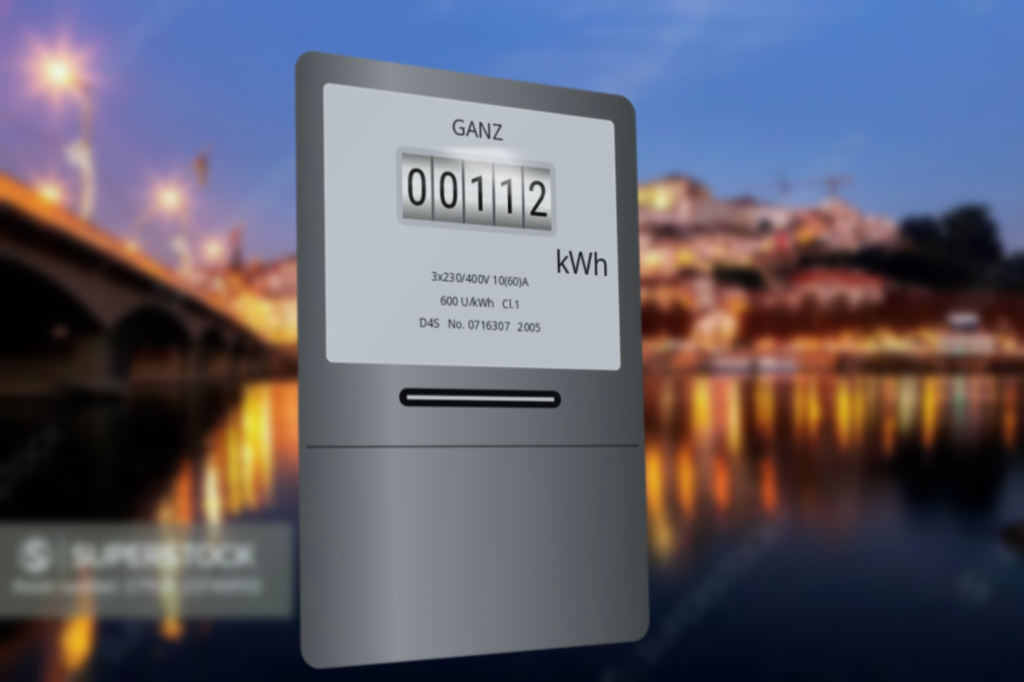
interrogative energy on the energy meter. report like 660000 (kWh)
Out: 112 (kWh)
